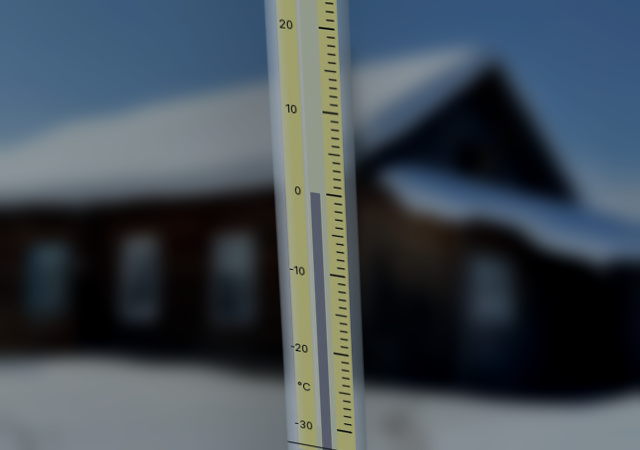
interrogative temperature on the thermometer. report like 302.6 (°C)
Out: 0 (°C)
